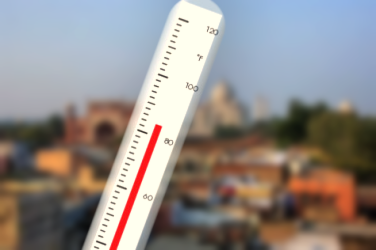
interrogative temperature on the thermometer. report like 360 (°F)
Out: 84 (°F)
